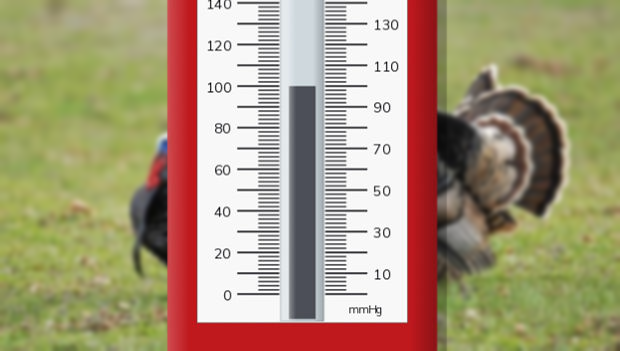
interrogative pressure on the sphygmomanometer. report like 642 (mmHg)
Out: 100 (mmHg)
